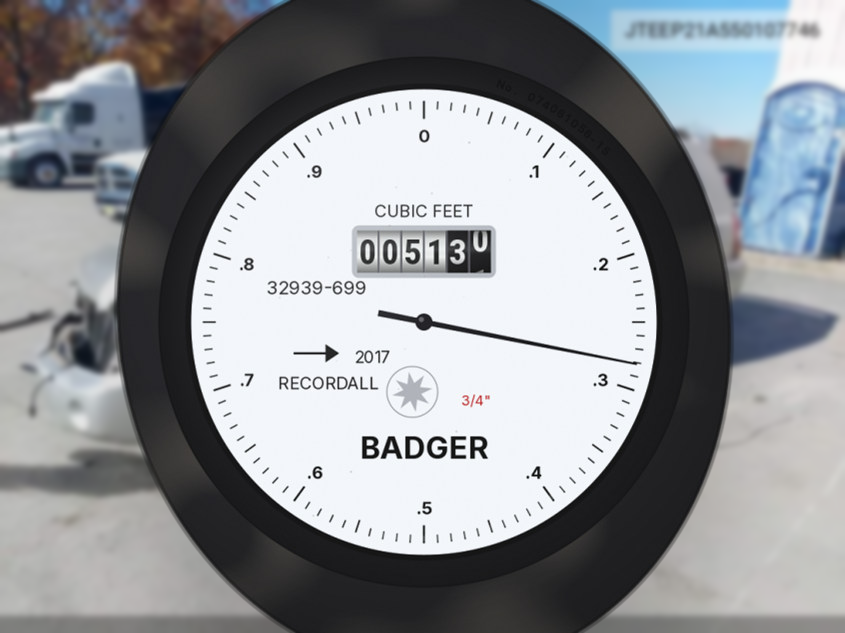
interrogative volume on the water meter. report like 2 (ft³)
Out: 5130.28 (ft³)
